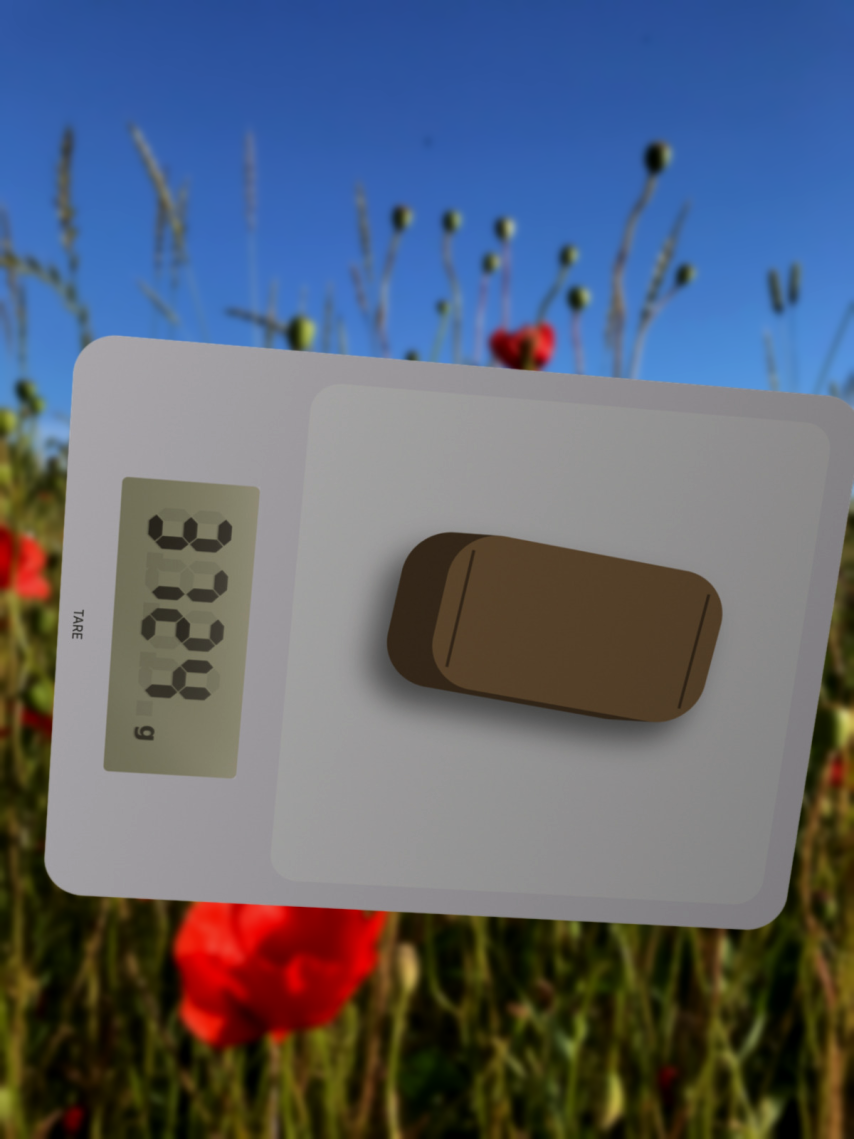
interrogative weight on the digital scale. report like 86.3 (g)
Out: 3724 (g)
